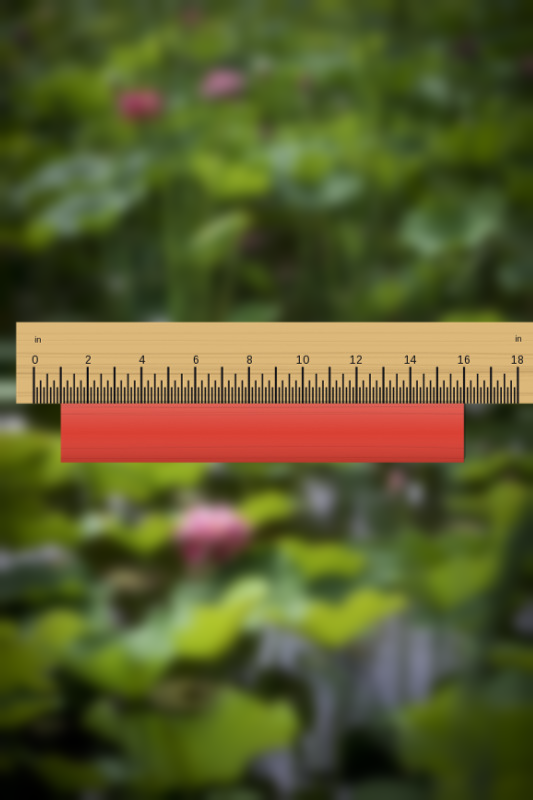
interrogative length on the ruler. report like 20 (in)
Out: 15 (in)
